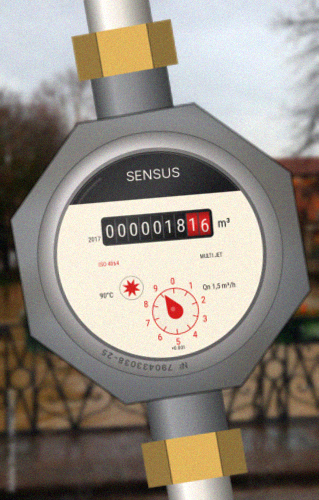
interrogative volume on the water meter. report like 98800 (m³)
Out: 18.159 (m³)
